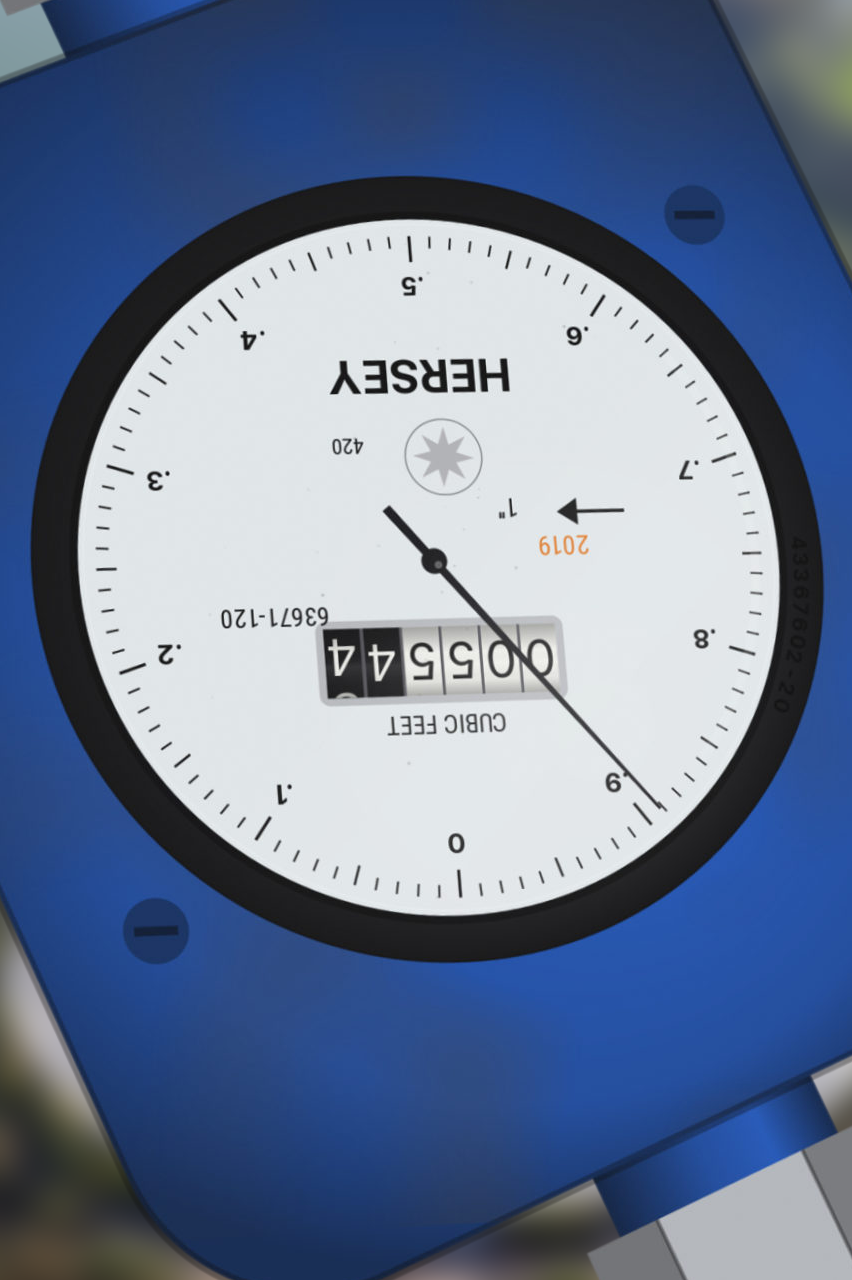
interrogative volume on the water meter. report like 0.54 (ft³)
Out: 5543.89 (ft³)
